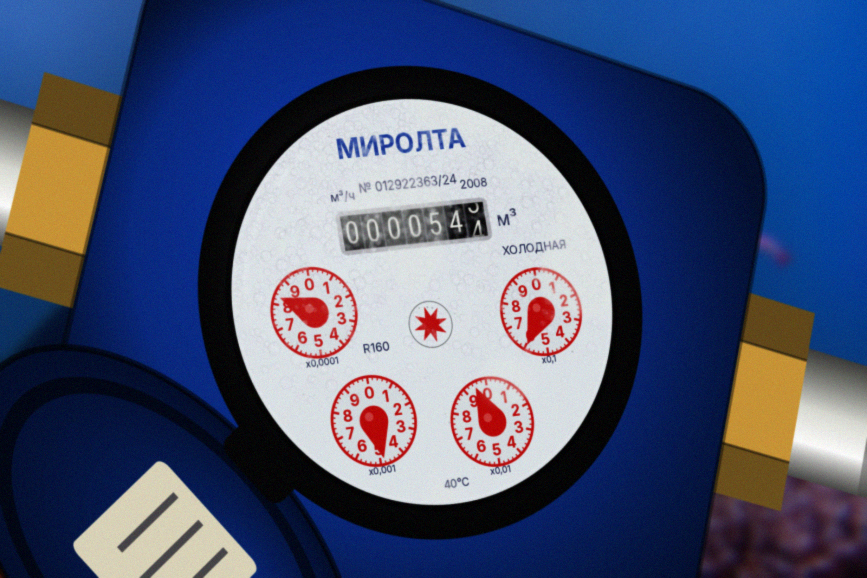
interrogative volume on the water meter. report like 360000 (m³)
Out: 543.5948 (m³)
